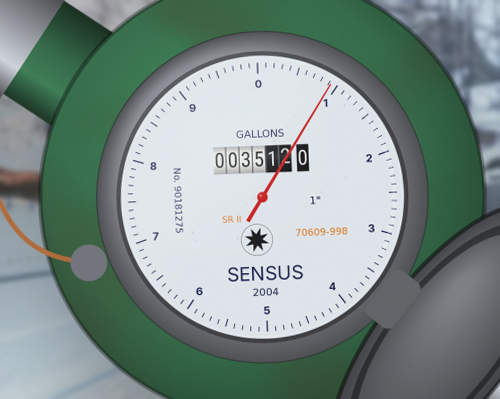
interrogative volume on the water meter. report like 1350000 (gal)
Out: 35120.9 (gal)
